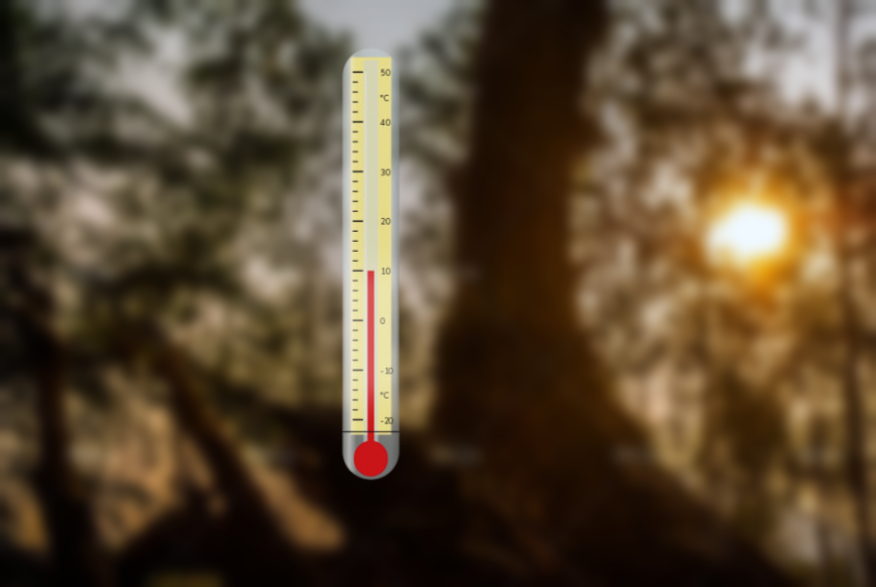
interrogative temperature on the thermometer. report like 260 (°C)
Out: 10 (°C)
